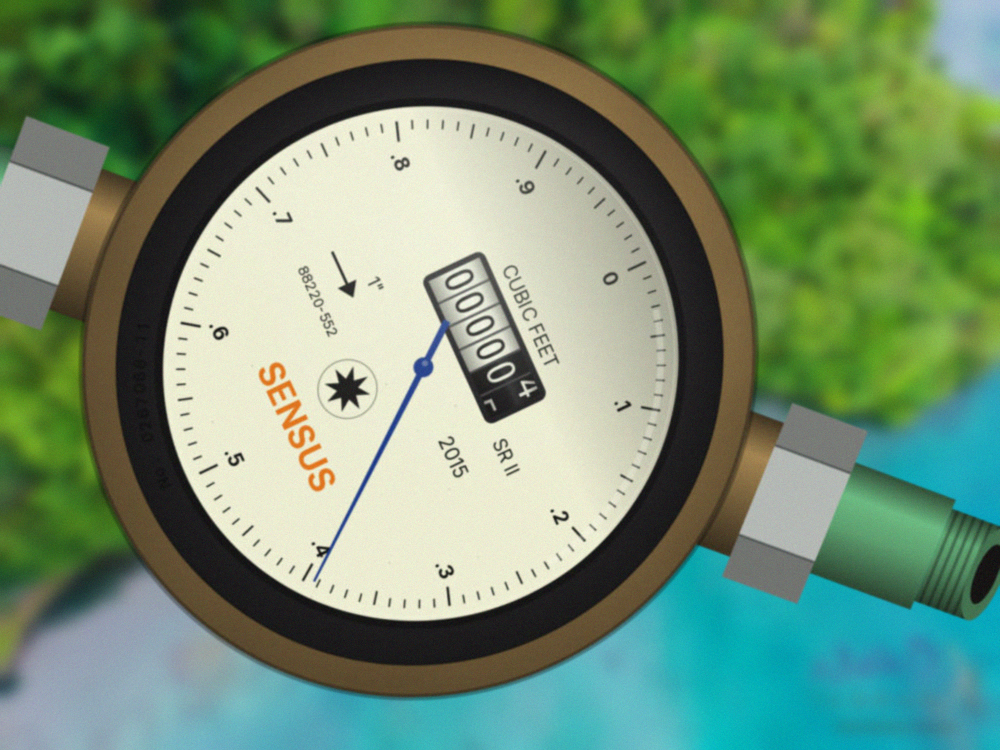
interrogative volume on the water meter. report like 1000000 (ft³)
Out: 4.39 (ft³)
